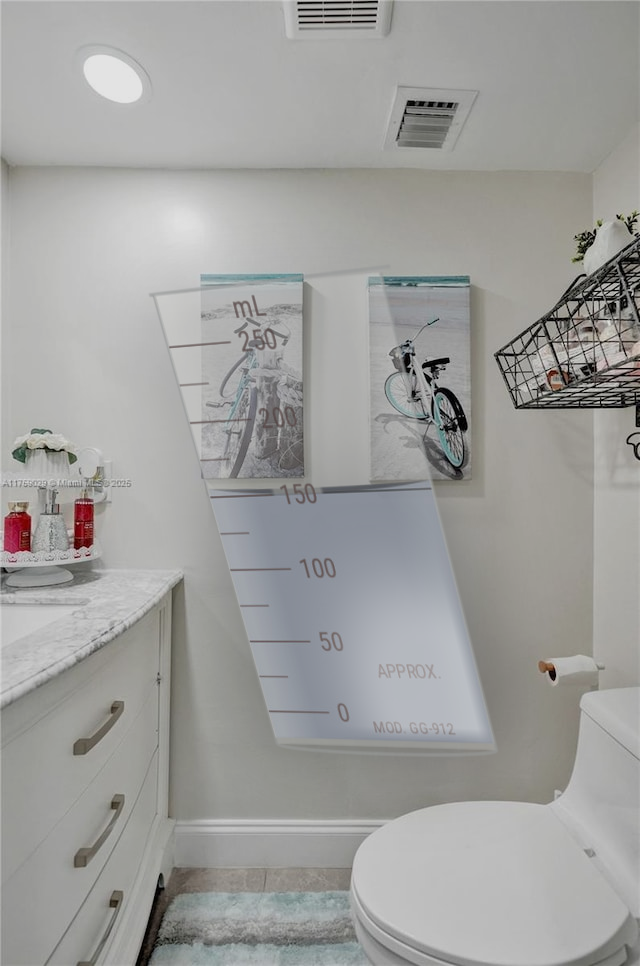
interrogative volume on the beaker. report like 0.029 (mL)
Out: 150 (mL)
